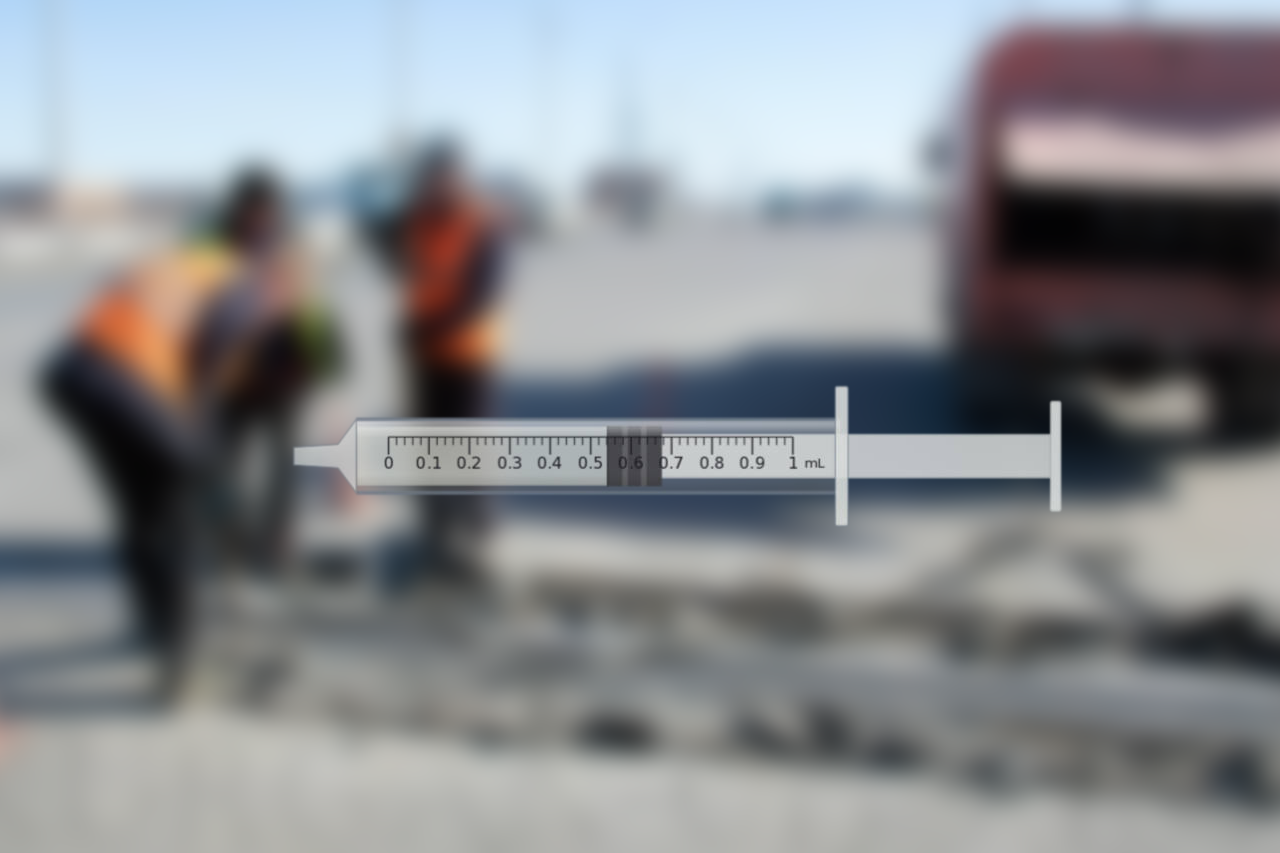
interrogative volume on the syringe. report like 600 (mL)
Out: 0.54 (mL)
